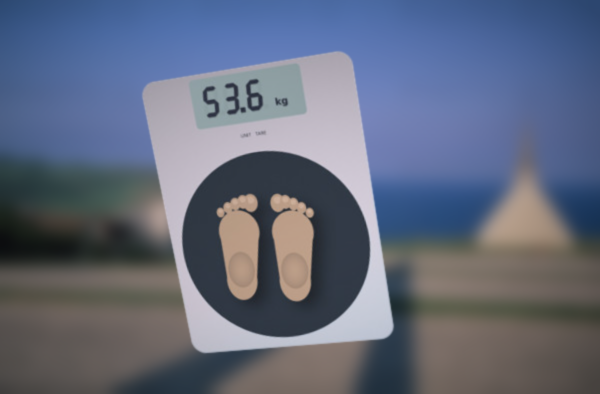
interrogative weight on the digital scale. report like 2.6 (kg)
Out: 53.6 (kg)
